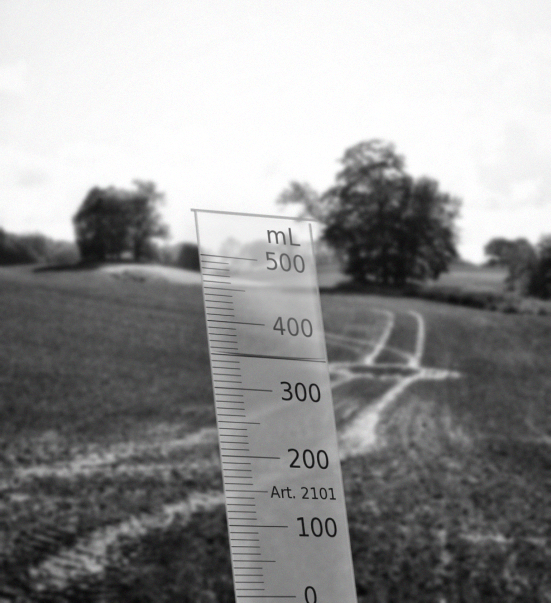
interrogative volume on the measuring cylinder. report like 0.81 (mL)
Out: 350 (mL)
